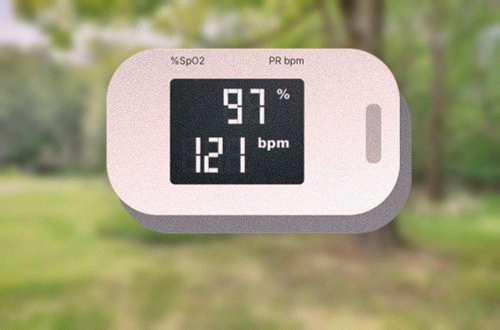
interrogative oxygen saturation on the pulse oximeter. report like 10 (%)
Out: 97 (%)
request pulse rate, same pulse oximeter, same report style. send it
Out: 121 (bpm)
